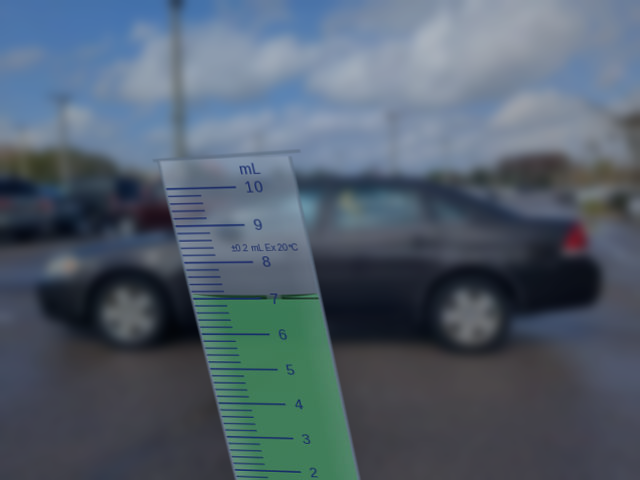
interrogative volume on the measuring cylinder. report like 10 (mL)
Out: 7 (mL)
